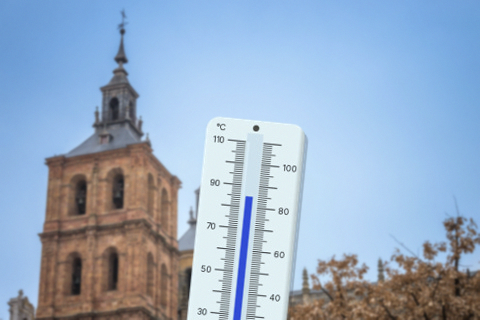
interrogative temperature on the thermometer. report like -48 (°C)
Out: 85 (°C)
